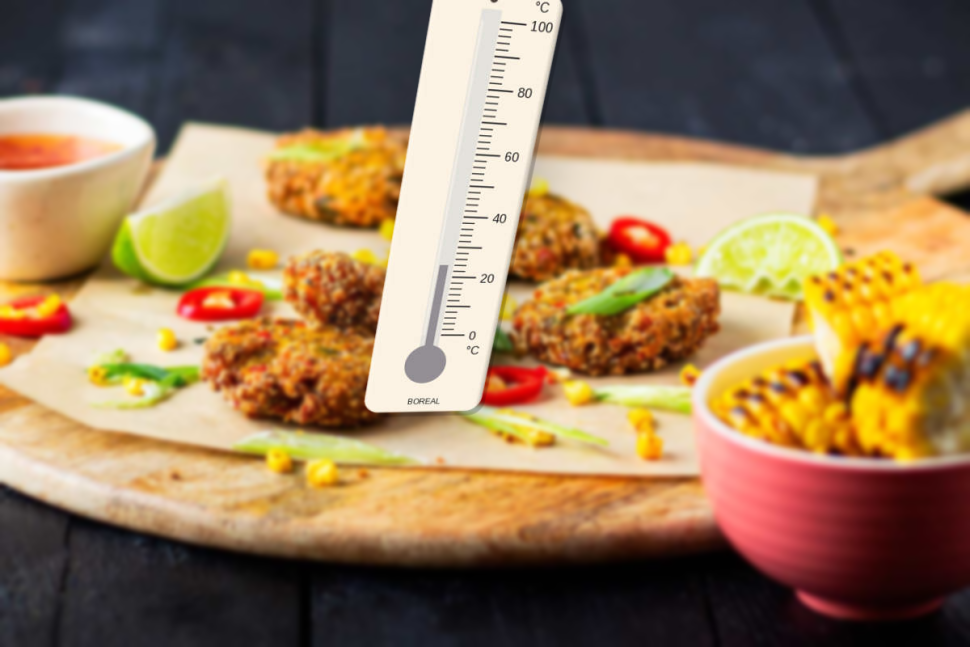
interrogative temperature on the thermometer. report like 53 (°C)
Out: 24 (°C)
